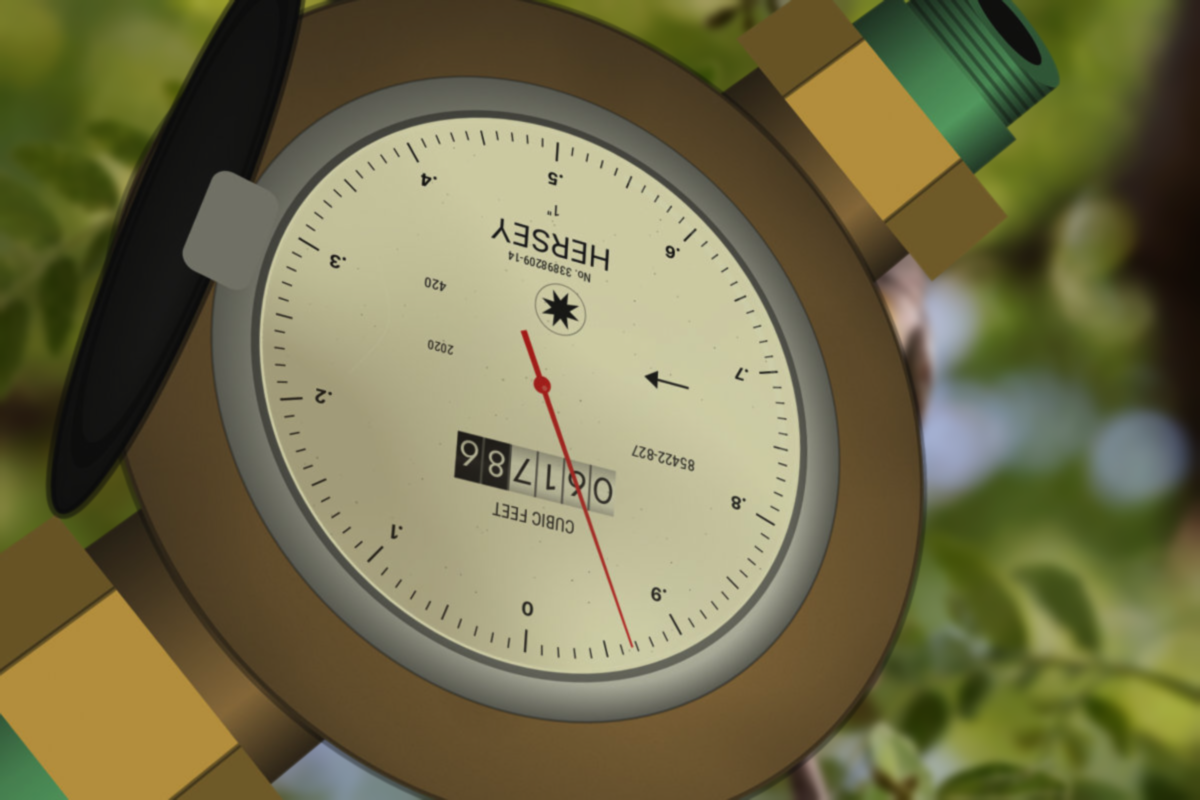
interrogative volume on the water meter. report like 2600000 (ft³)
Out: 61785.93 (ft³)
